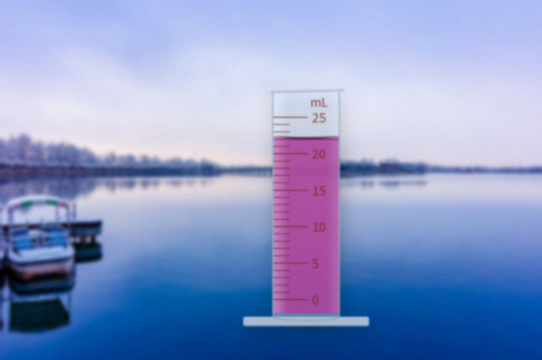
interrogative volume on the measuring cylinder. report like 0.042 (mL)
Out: 22 (mL)
